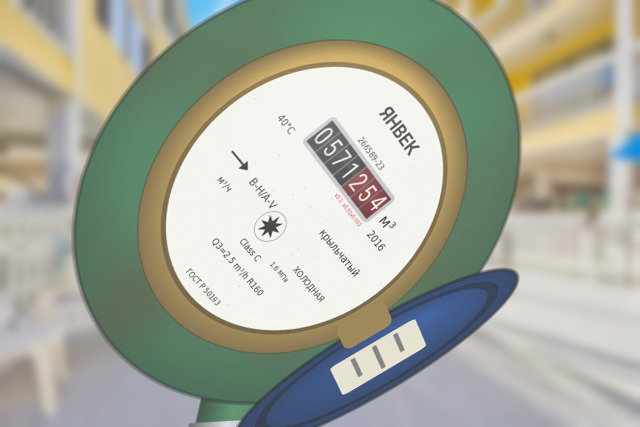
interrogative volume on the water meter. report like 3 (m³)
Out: 571.254 (m³)
